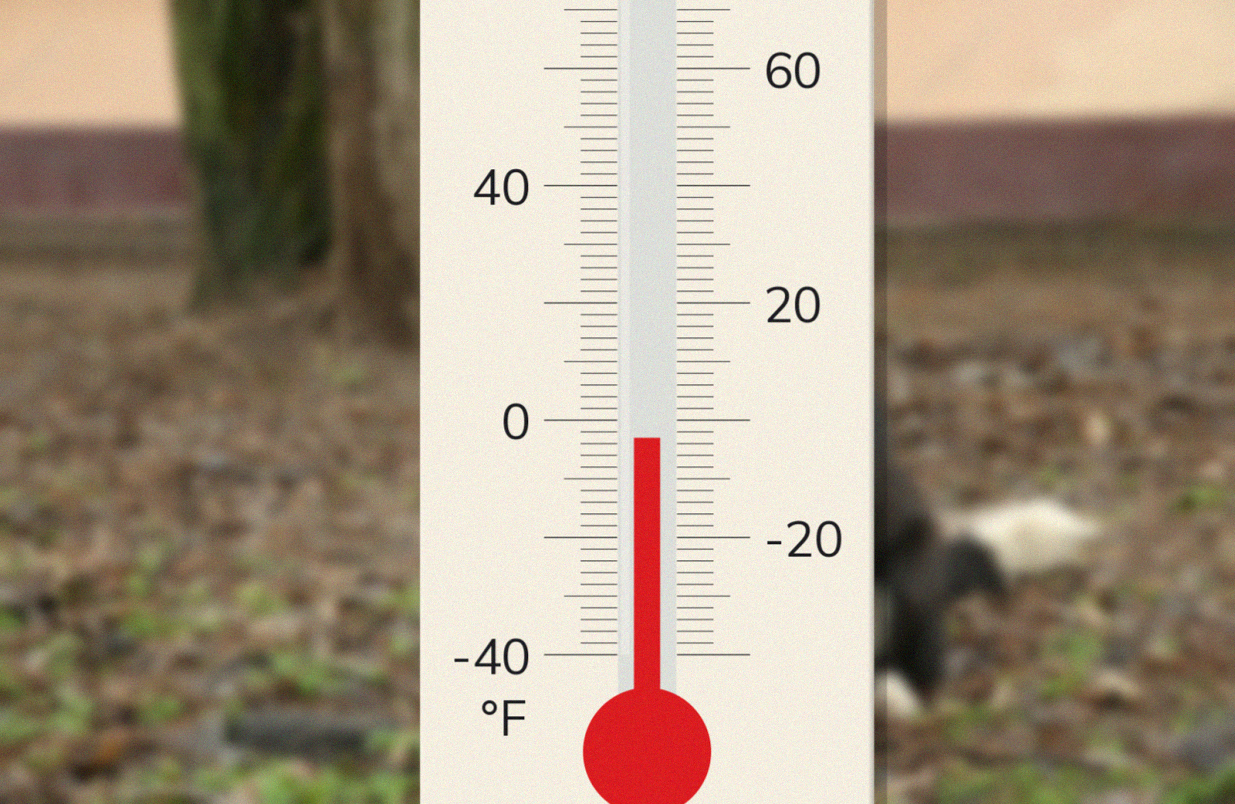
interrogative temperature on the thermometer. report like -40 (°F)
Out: -3 (°F)
